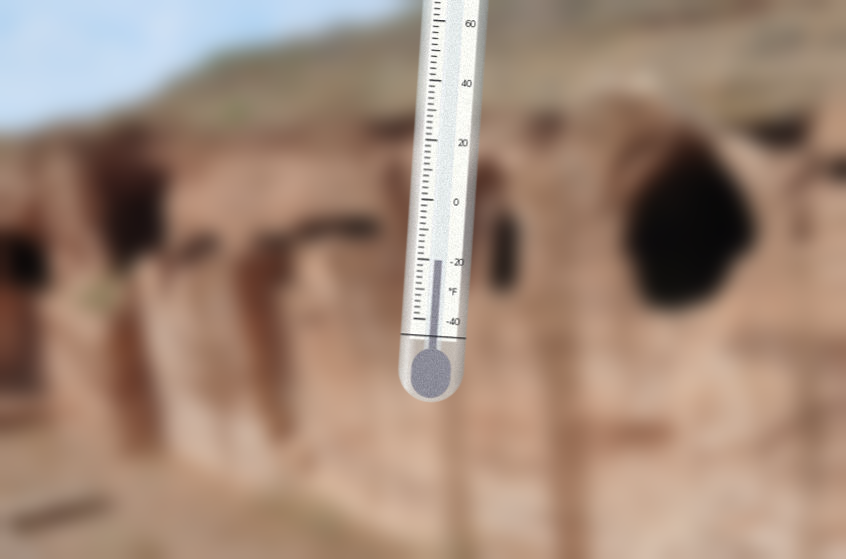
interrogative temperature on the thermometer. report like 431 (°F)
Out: -20 (°F)
